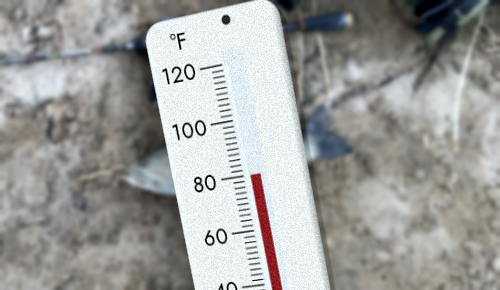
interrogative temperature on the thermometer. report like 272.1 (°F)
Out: 80 (°F)
